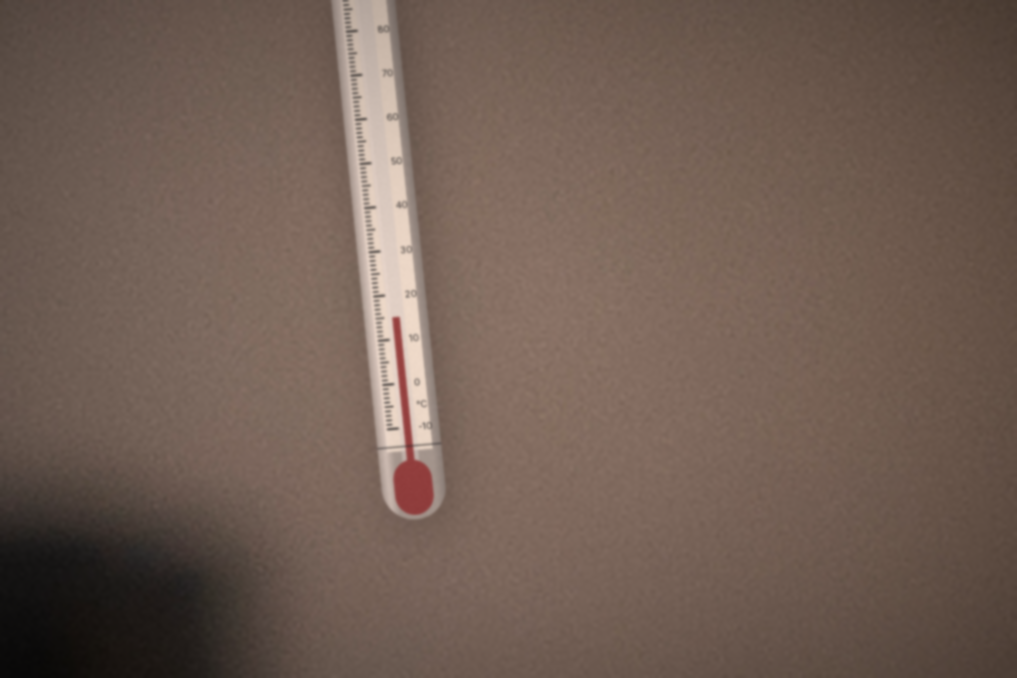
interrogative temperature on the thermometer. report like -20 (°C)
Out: 15 (°C)
